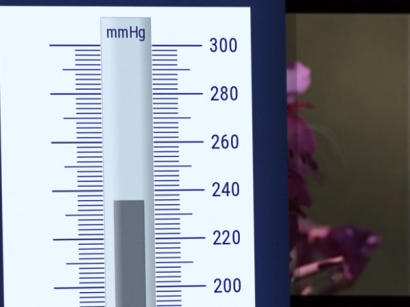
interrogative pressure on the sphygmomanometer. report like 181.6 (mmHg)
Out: 236 (mmHg)
